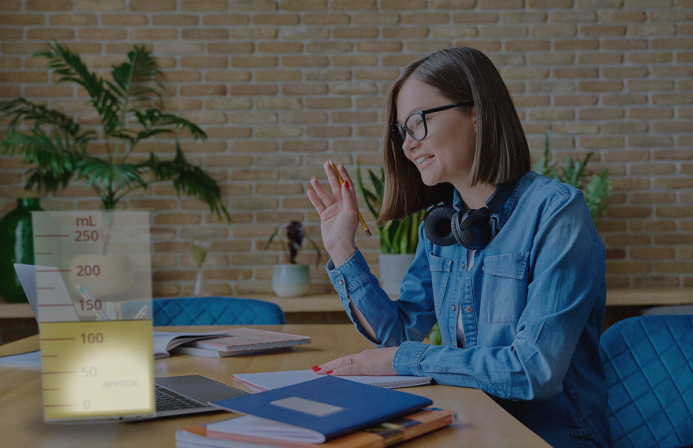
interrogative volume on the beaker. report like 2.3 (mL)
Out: 125 (mL)
